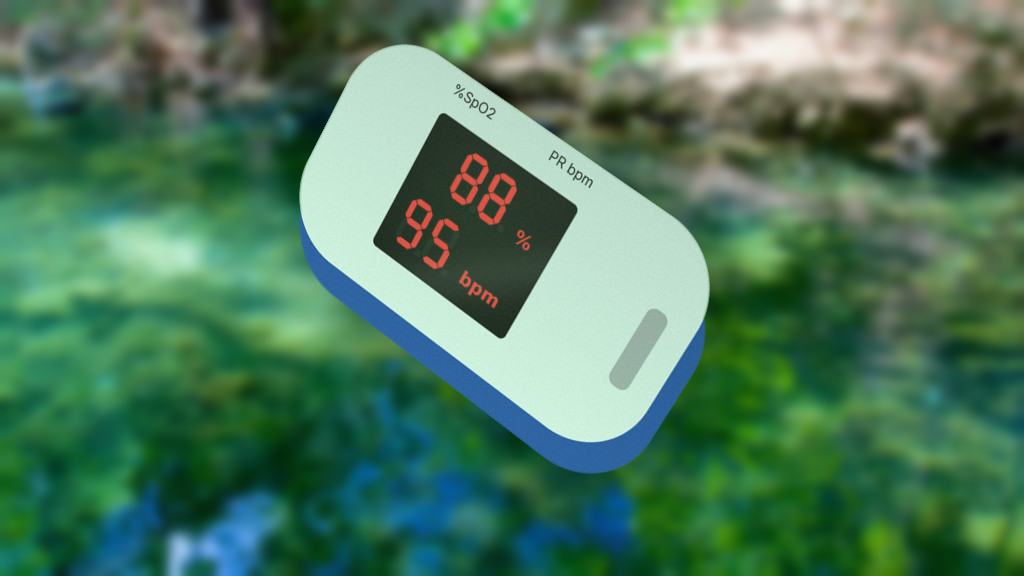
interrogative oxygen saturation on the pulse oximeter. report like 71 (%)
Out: 88 (%)
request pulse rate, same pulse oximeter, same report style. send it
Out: 95 (bpm)
